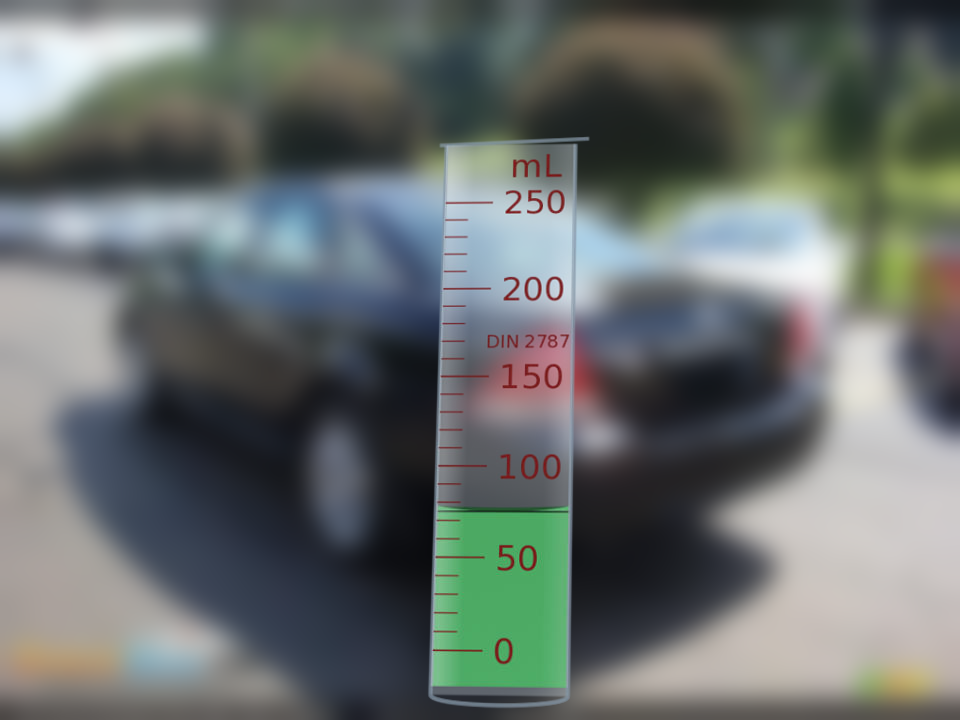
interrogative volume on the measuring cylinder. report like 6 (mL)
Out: 75 (mL)
